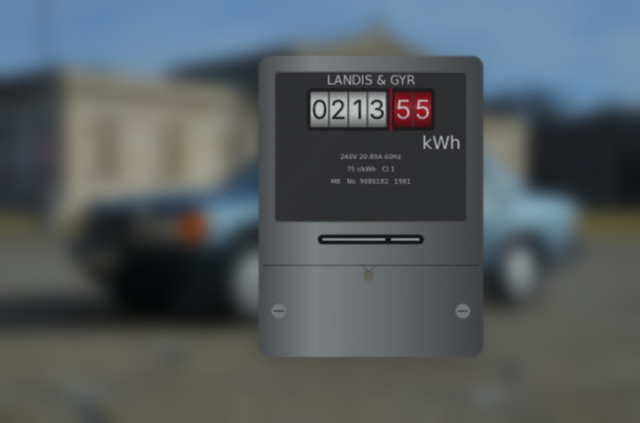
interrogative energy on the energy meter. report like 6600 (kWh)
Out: 213.55 (kWh)
